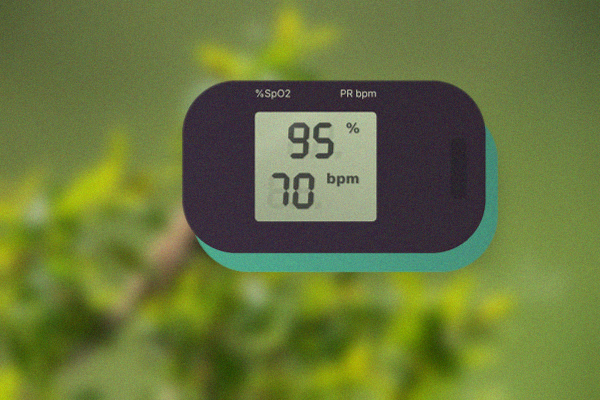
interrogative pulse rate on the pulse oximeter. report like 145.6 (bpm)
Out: 70 (bpm)
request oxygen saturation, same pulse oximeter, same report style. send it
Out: 95 (%)
